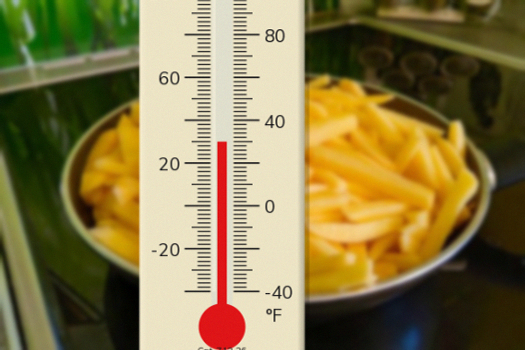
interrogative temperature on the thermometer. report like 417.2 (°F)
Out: 30 (°F)
